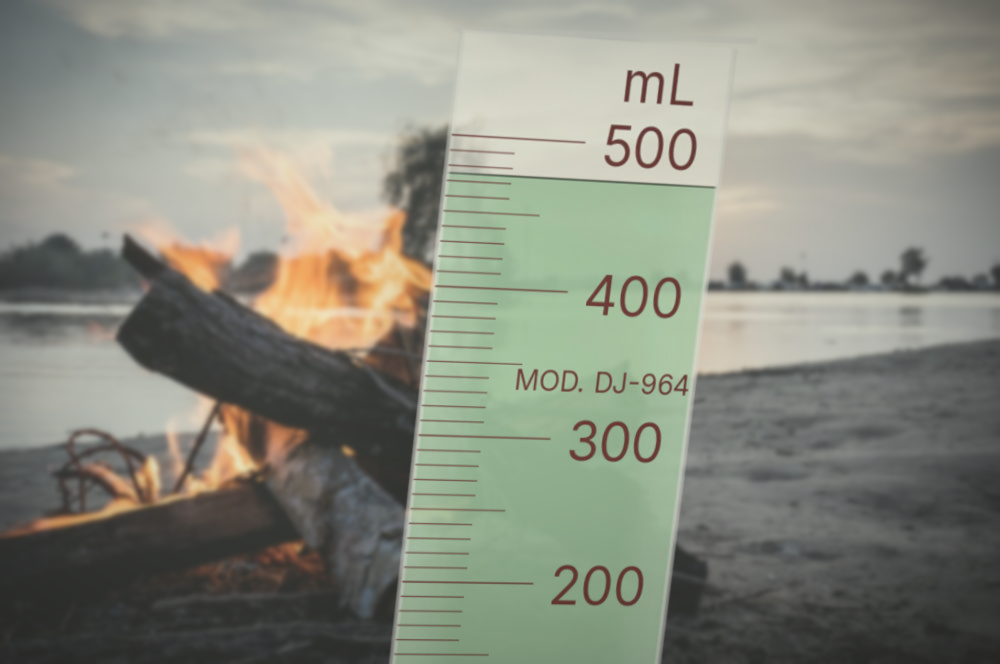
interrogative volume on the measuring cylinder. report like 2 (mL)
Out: 475 (mL)
